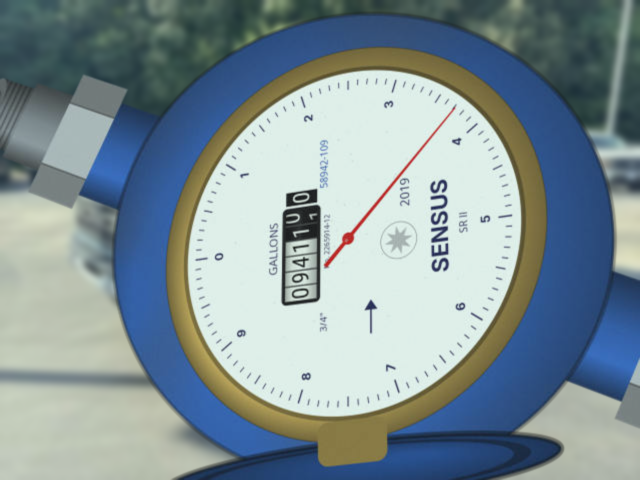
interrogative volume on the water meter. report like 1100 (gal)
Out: 941103.7 (gal)
